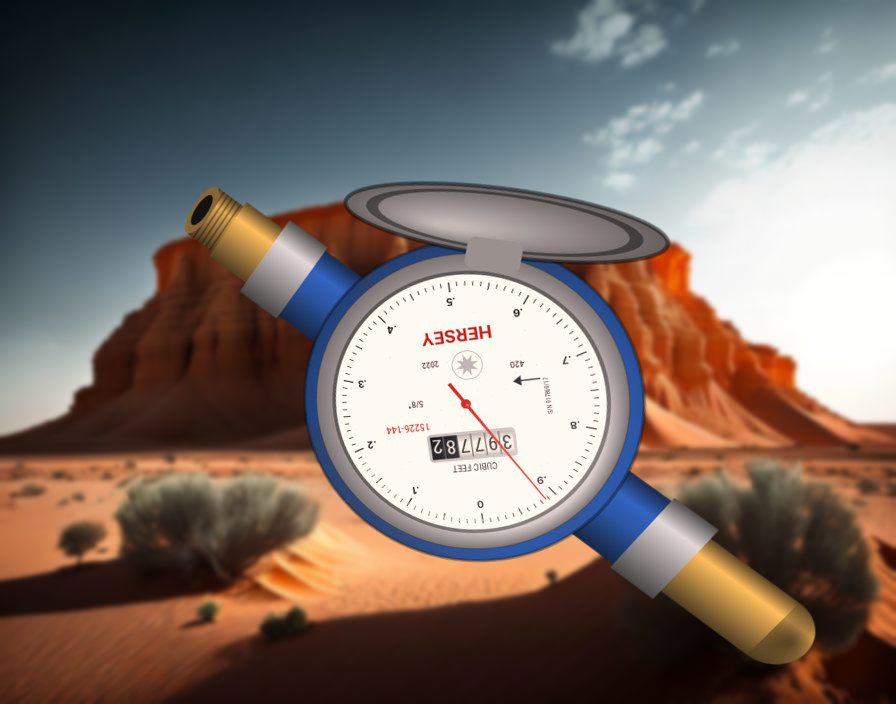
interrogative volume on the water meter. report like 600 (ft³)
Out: 397781.91 (ft³)
